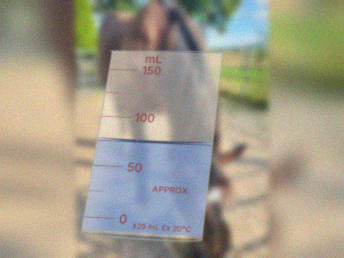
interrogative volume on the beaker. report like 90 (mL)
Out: 75 (mL)
